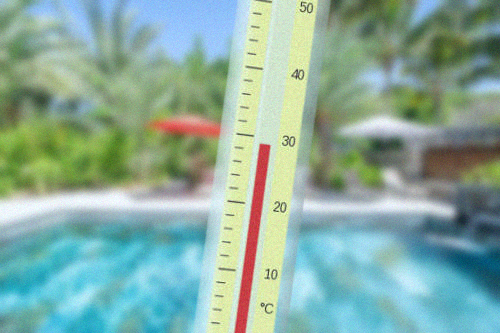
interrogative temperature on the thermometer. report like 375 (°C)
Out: 29 (°C)
